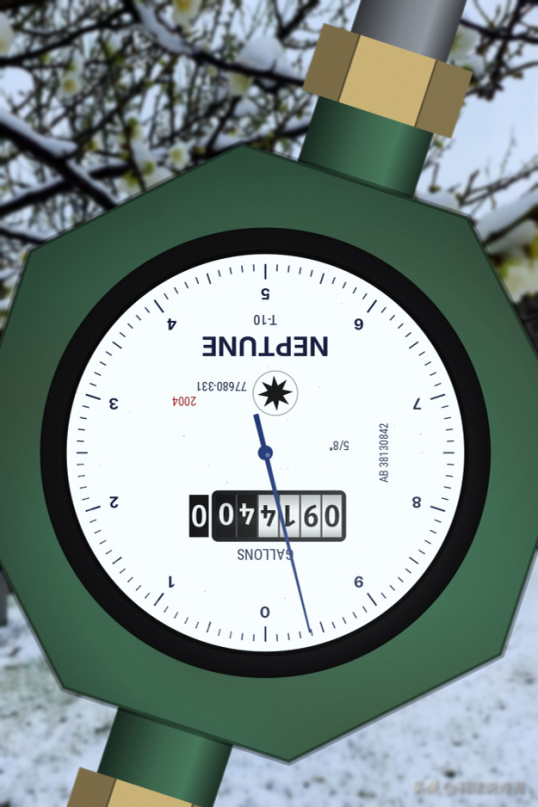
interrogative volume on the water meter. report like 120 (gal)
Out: 914399.6 (gal)
